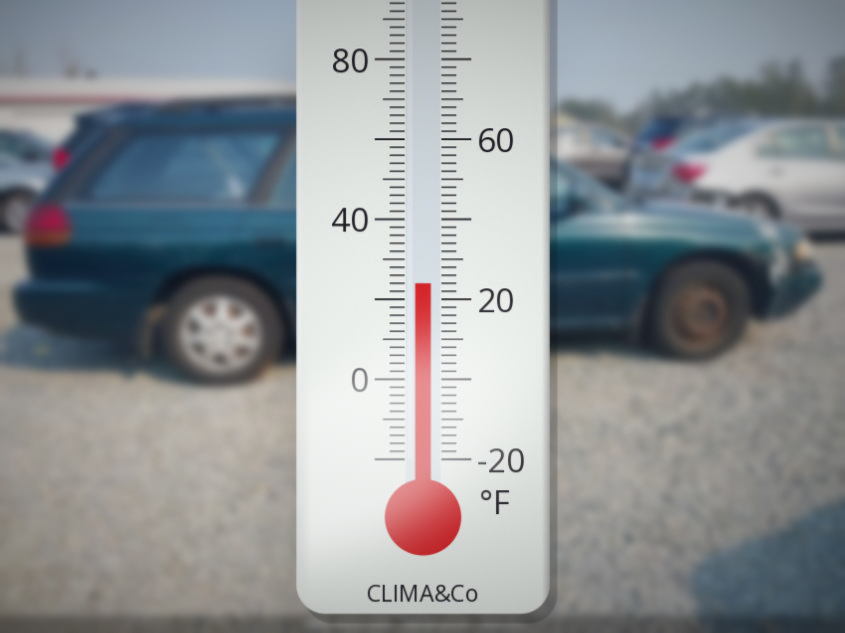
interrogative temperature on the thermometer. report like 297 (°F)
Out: 24 (°F)
